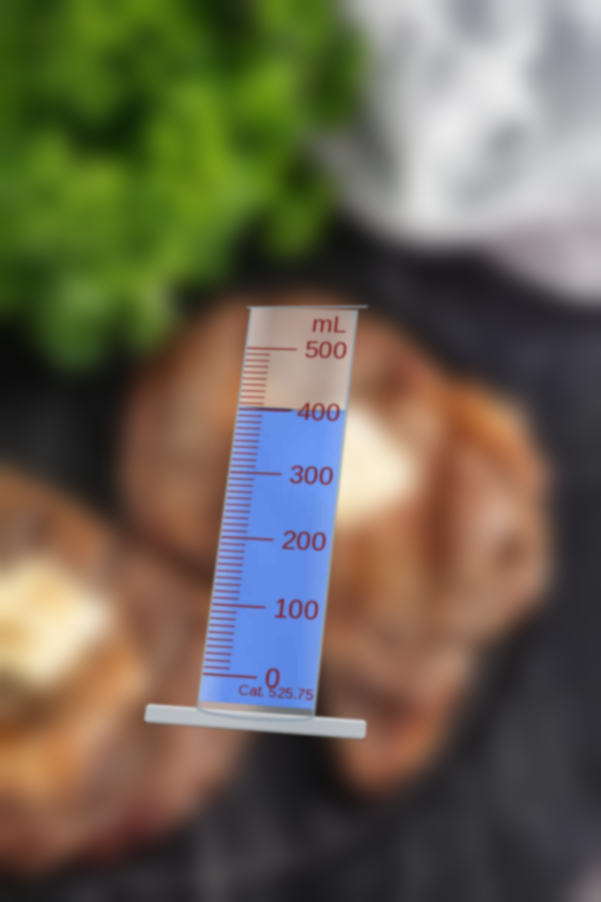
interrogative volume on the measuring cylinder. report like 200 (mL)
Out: 400 (mL)
